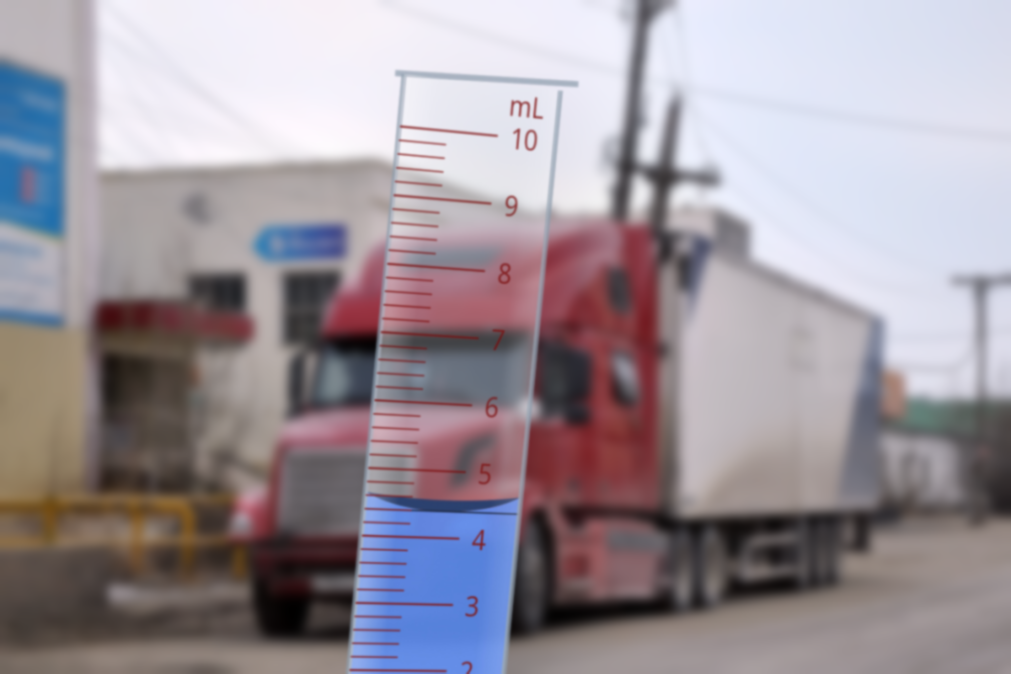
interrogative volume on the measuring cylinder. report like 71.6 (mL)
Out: 4.4 (mL)
